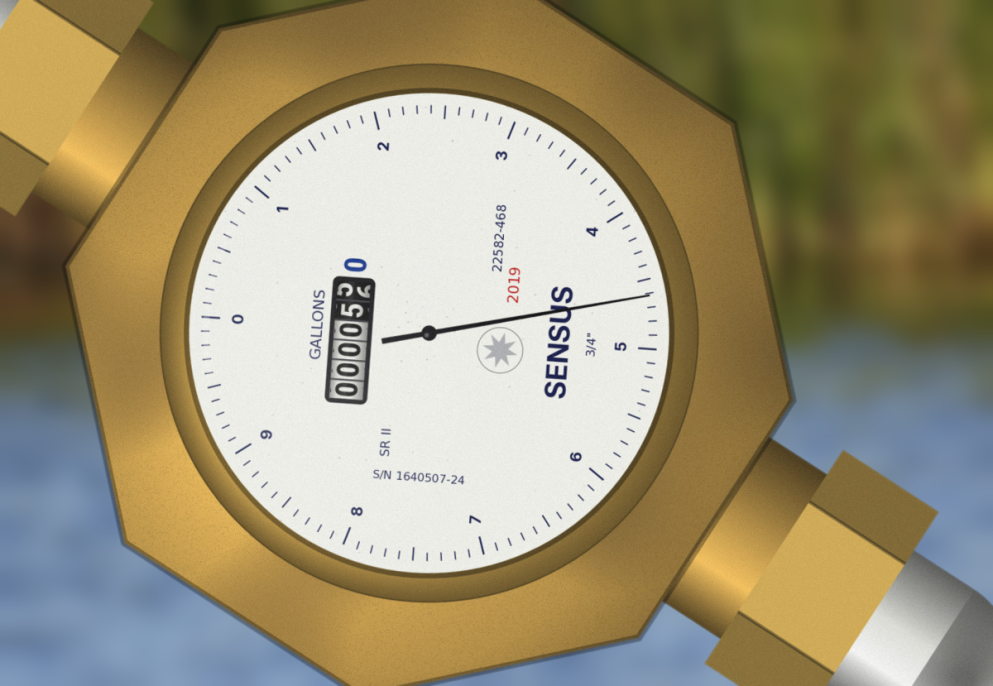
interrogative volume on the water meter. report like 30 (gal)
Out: 554.6 (gal)
